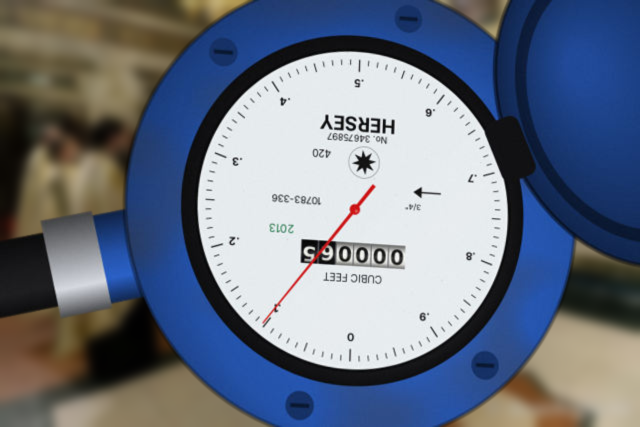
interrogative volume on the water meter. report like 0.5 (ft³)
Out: 65.10 (ft³)
